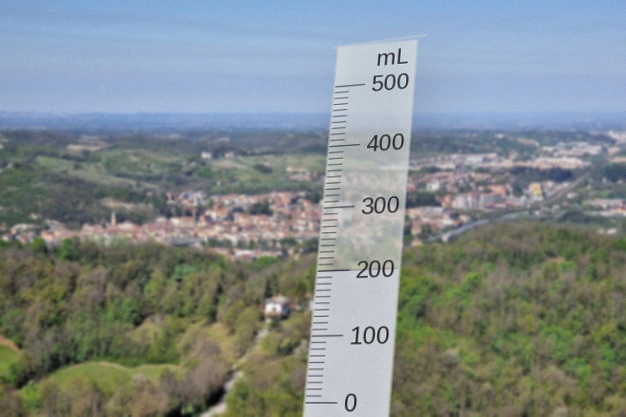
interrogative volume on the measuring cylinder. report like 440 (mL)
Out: 200 (mL)
